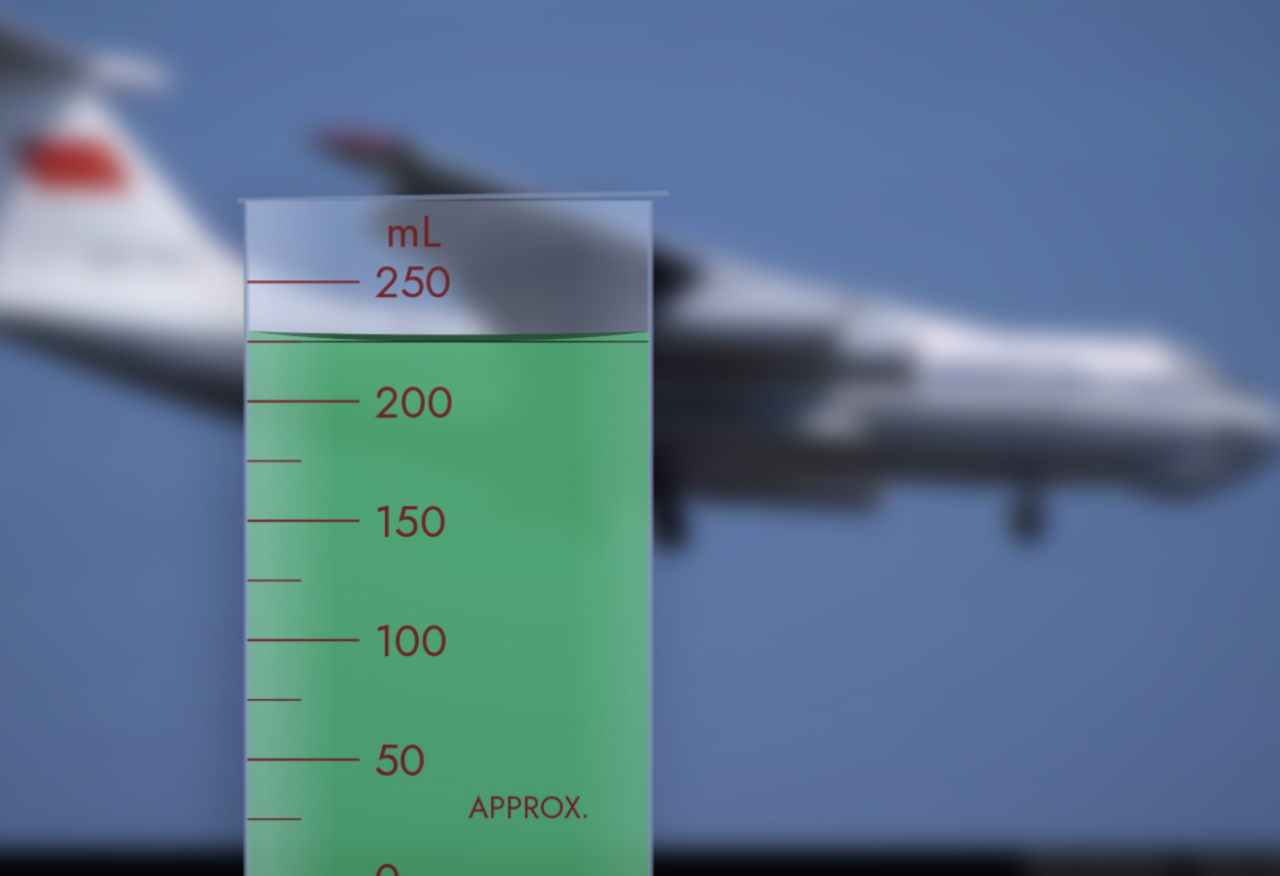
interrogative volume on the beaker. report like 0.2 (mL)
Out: 225 (mL)
